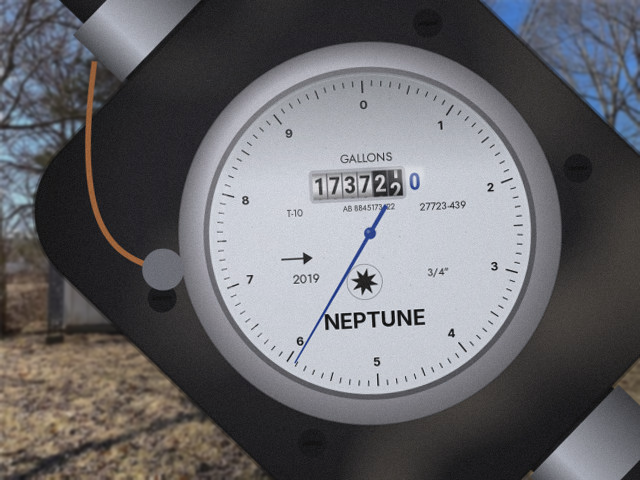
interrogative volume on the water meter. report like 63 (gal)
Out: 1737215.9 (gal)
